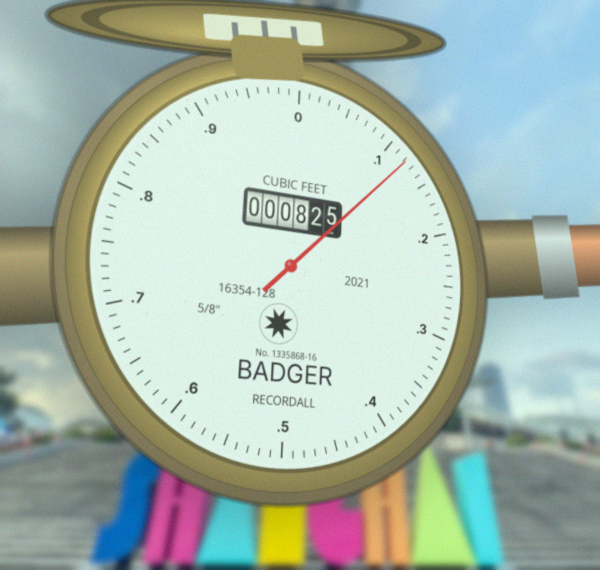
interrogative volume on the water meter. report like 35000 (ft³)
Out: 825.12 (ft³)
